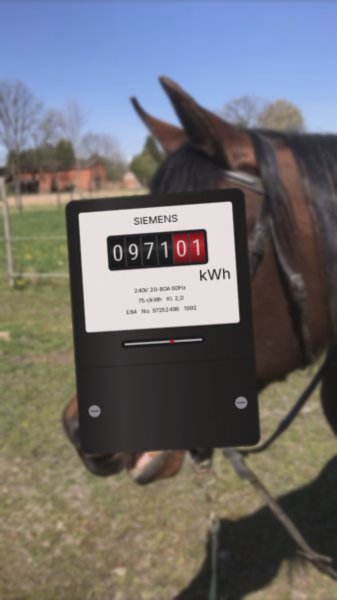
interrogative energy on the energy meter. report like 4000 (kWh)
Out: 971.01 (kWh)
